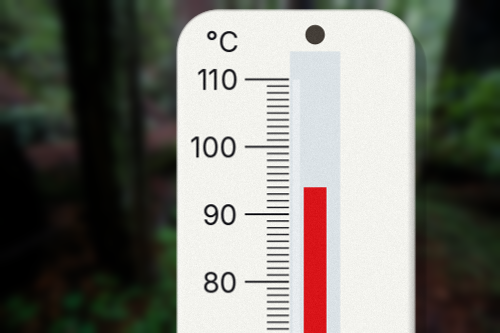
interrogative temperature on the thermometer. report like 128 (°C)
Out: 94 (°C)
